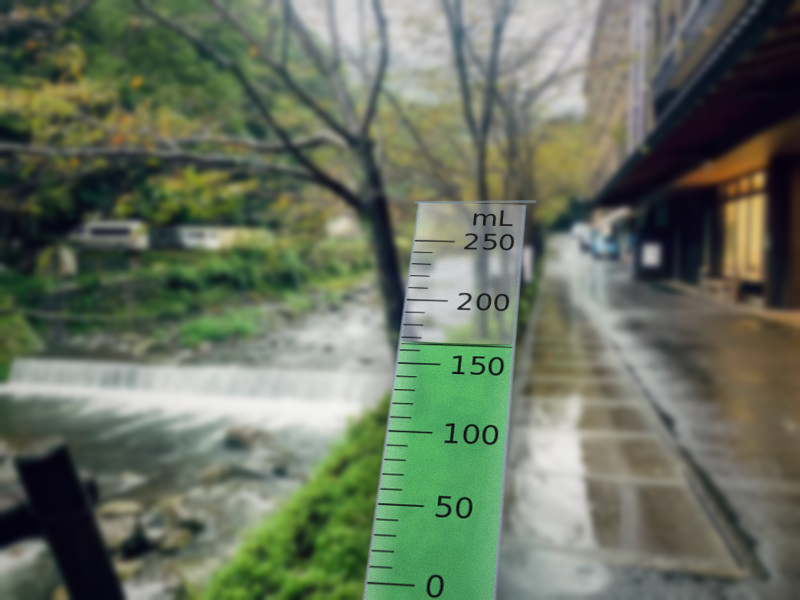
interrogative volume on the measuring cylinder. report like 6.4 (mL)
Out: 165 (mL)
